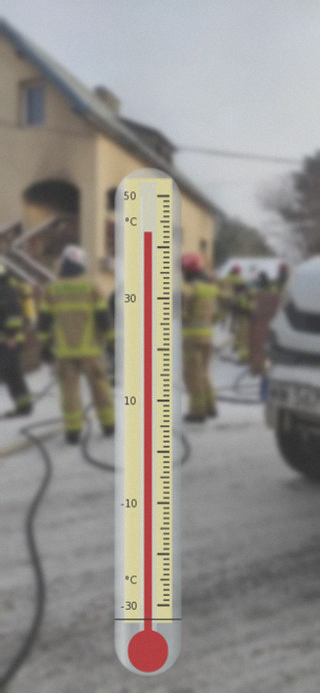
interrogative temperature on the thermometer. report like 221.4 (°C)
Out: 43 (°C)
